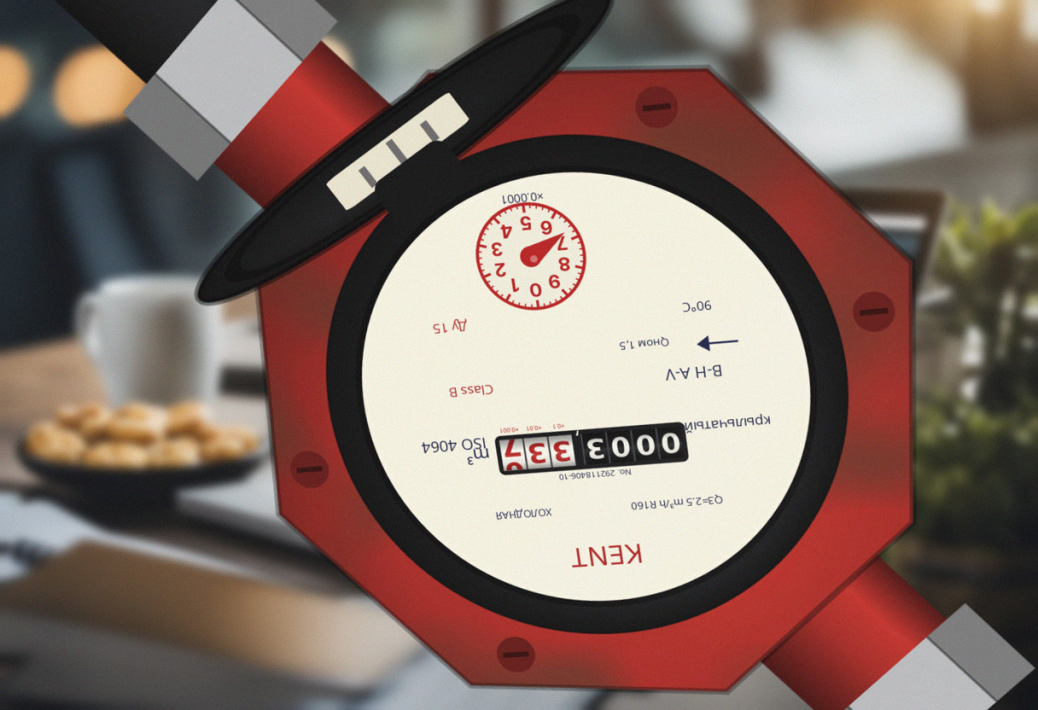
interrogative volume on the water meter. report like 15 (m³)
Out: 3.3366 (m³)
